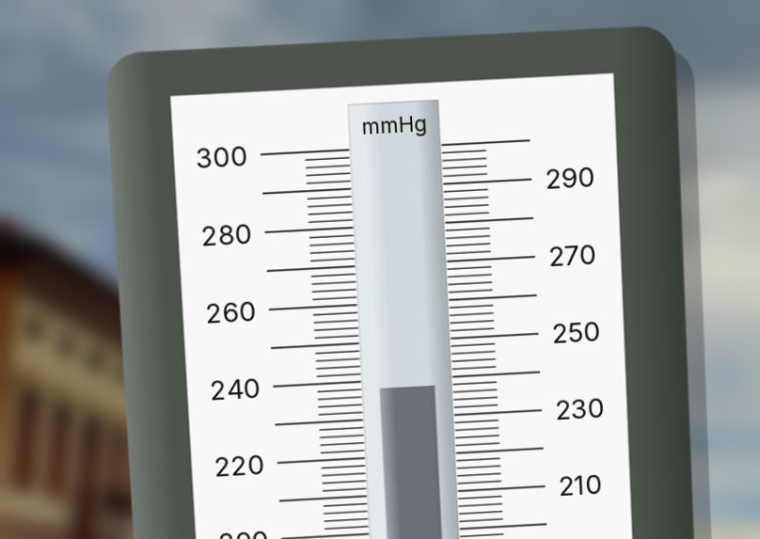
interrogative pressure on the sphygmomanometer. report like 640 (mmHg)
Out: 238 (mmHg)
